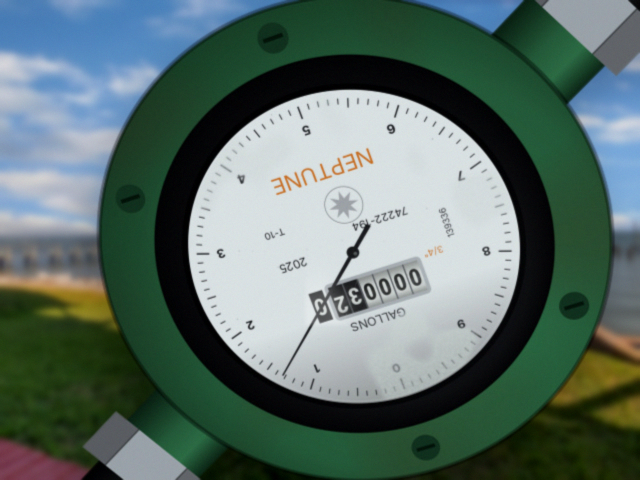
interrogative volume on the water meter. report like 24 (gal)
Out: 321.3 (gal)
